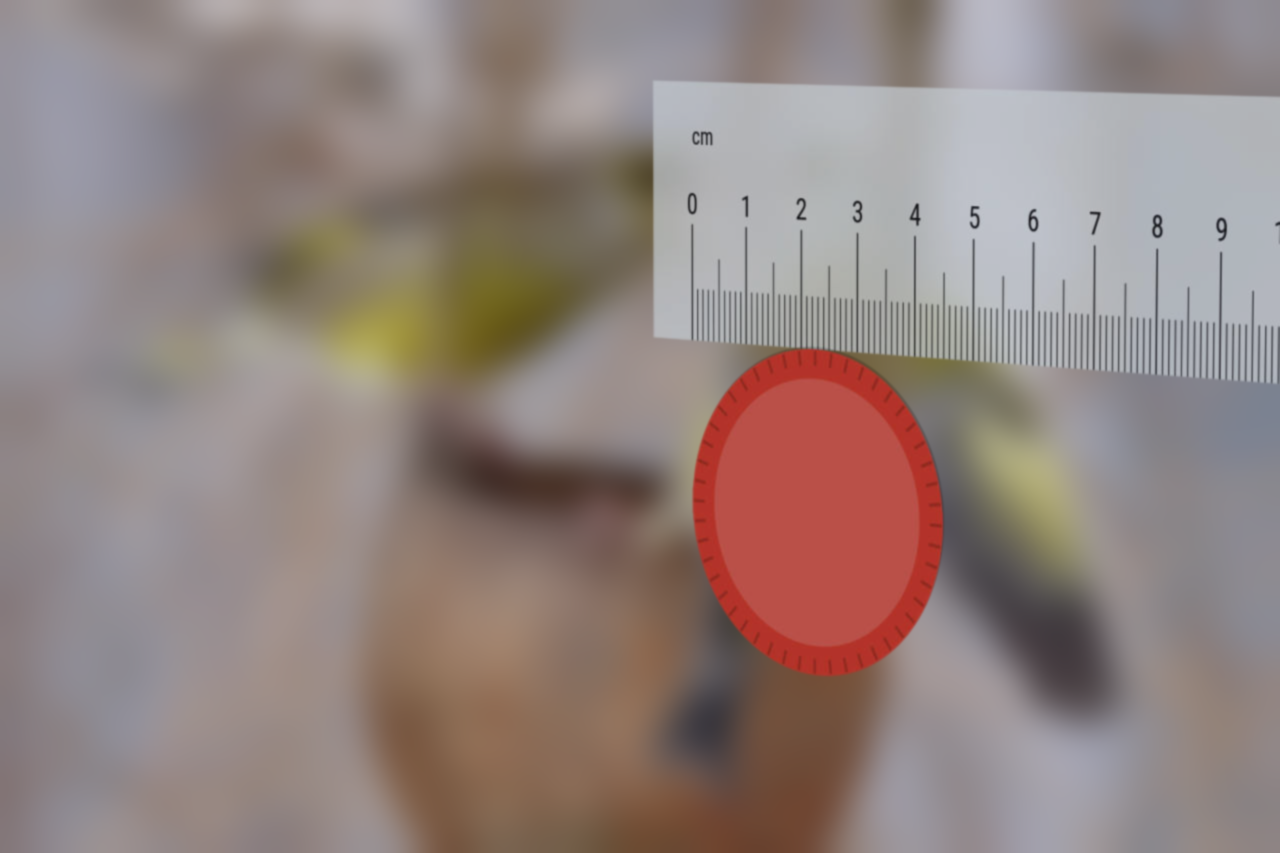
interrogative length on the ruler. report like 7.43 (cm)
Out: 4.5 (cm)
